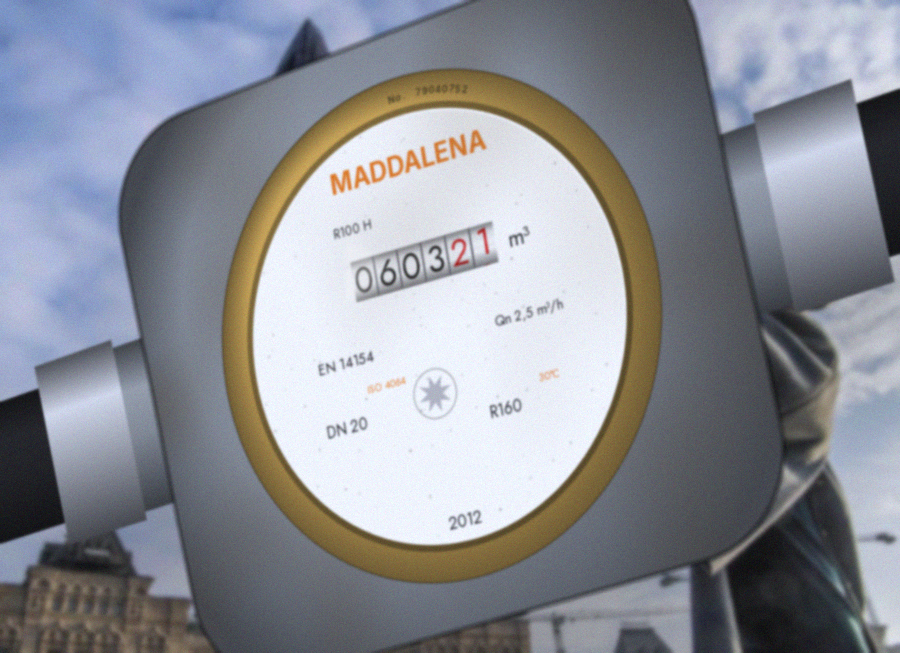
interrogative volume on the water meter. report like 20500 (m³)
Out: 603.21 (m³)
